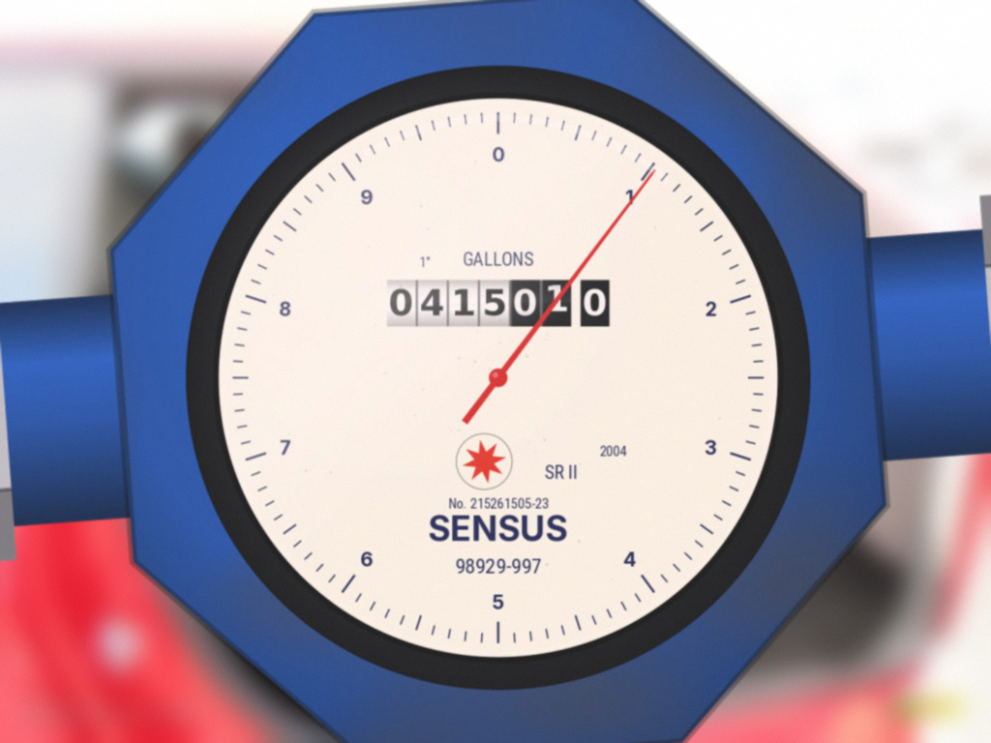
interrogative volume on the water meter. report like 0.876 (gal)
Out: 415011.0 (gal)
